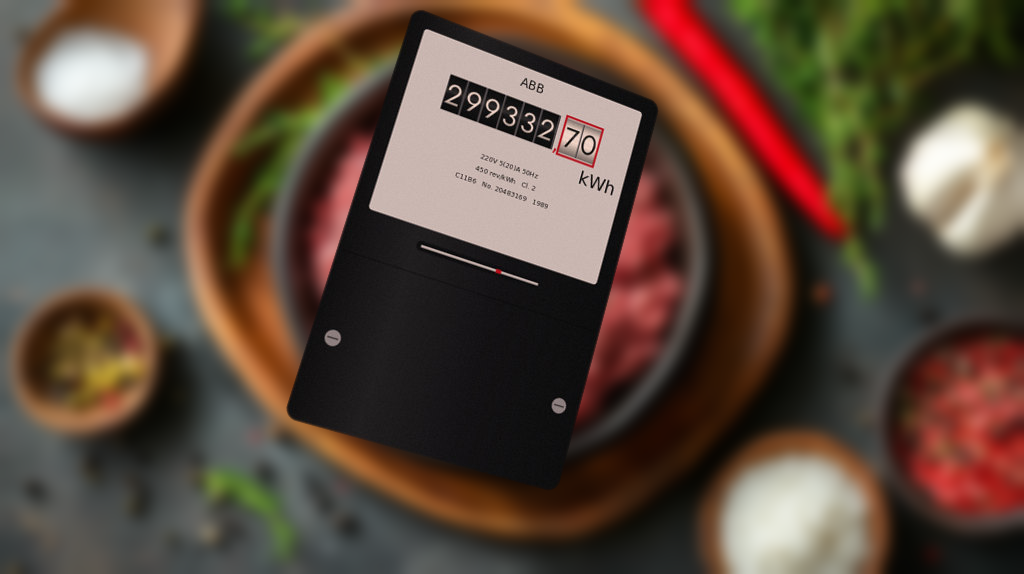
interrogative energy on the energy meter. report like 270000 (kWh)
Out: 299332.70 (kWh)
